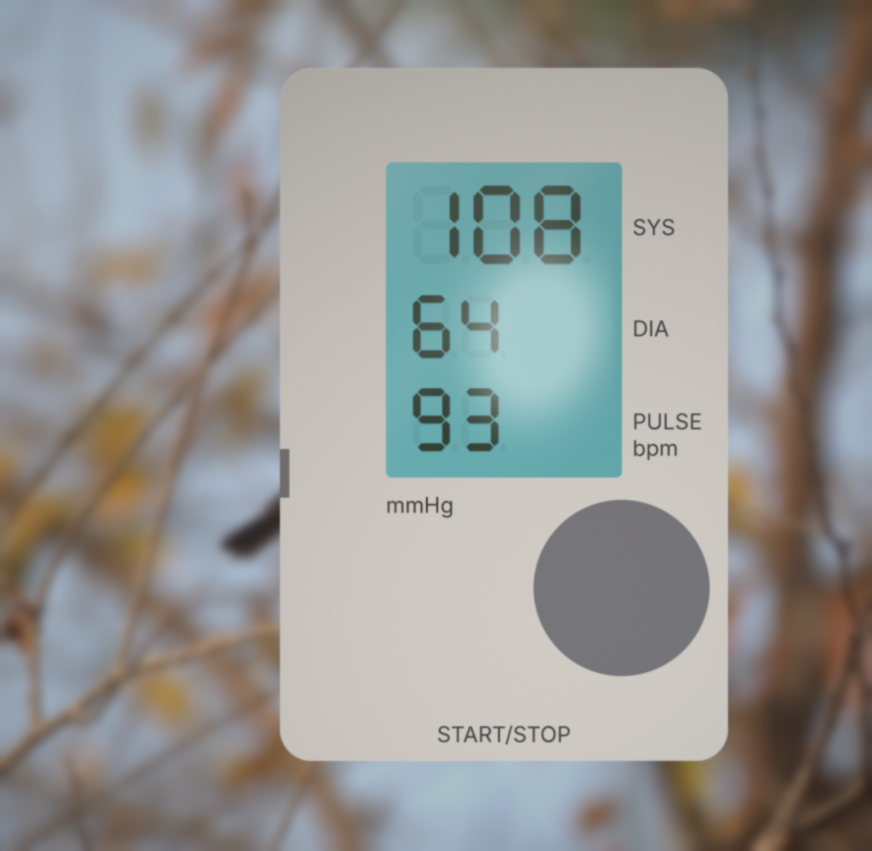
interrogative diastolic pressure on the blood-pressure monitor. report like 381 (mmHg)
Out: 64 (mmHg)
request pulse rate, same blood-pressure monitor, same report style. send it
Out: 93 (bpm)
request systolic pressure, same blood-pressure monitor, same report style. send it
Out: 108 (mmHg)
